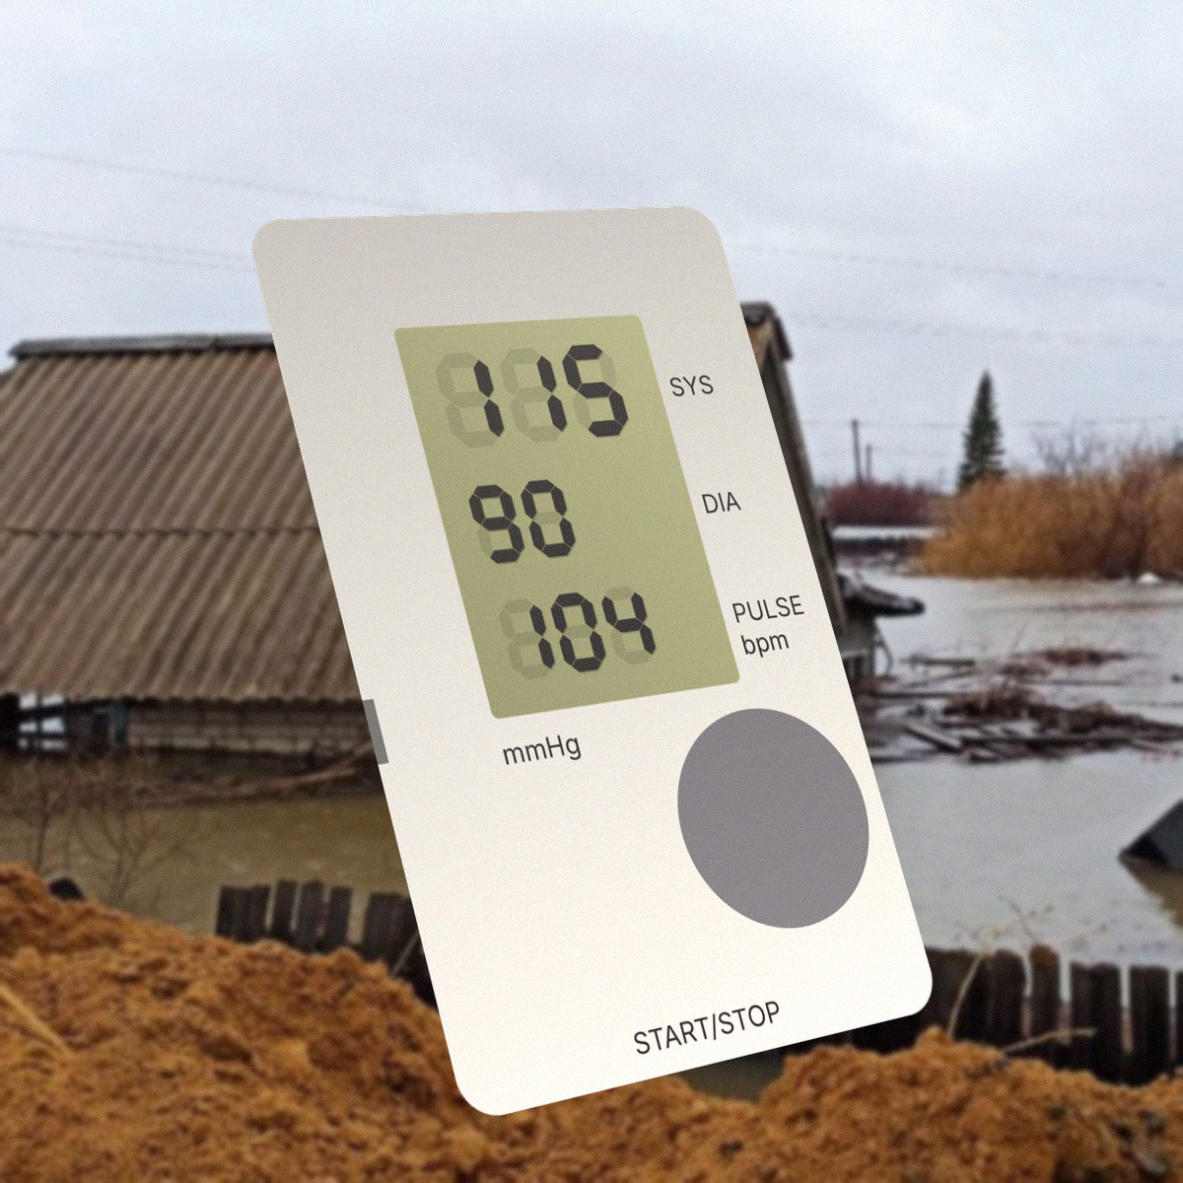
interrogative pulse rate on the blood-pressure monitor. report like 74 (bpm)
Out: 104 (bpm)
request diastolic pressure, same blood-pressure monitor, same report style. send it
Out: 90 (mmHg)
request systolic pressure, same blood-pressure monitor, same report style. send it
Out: 115 (mmHg)
